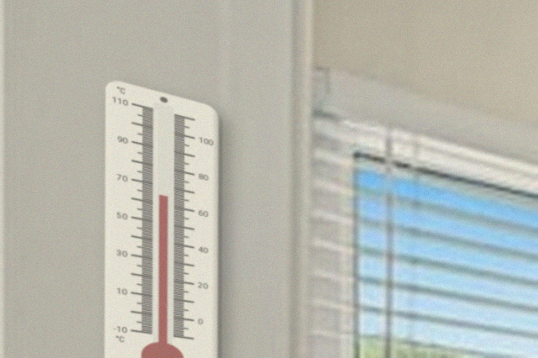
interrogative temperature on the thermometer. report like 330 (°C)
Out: 65 (°C)
